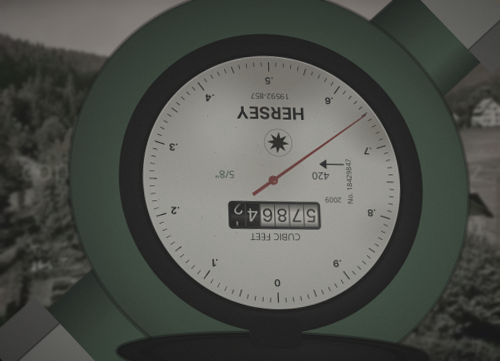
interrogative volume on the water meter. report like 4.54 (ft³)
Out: 578641.65 (ft³)
